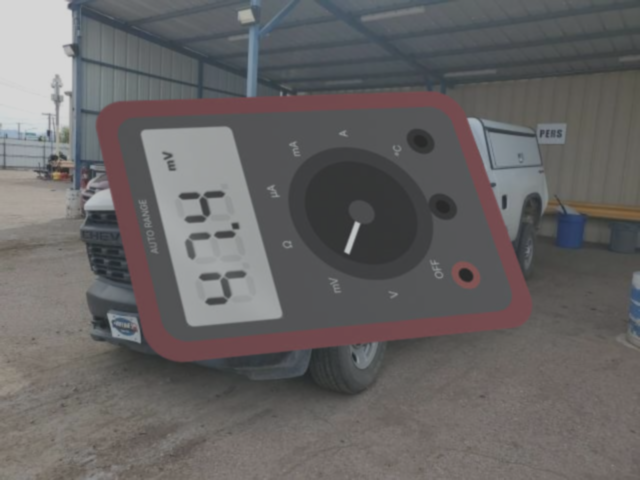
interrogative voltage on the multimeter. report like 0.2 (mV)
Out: 47.4 (mV)
